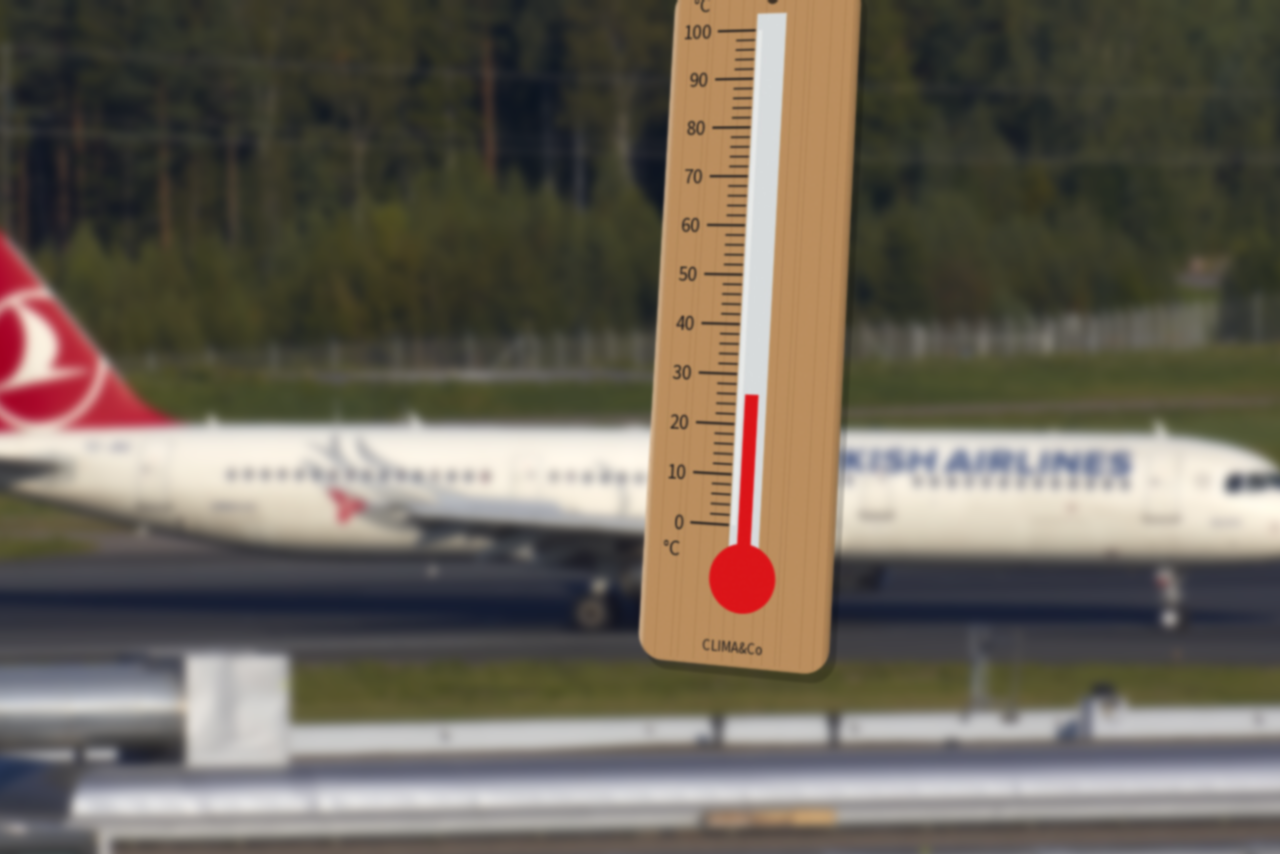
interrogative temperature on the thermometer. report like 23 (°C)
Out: 26 (°C)
